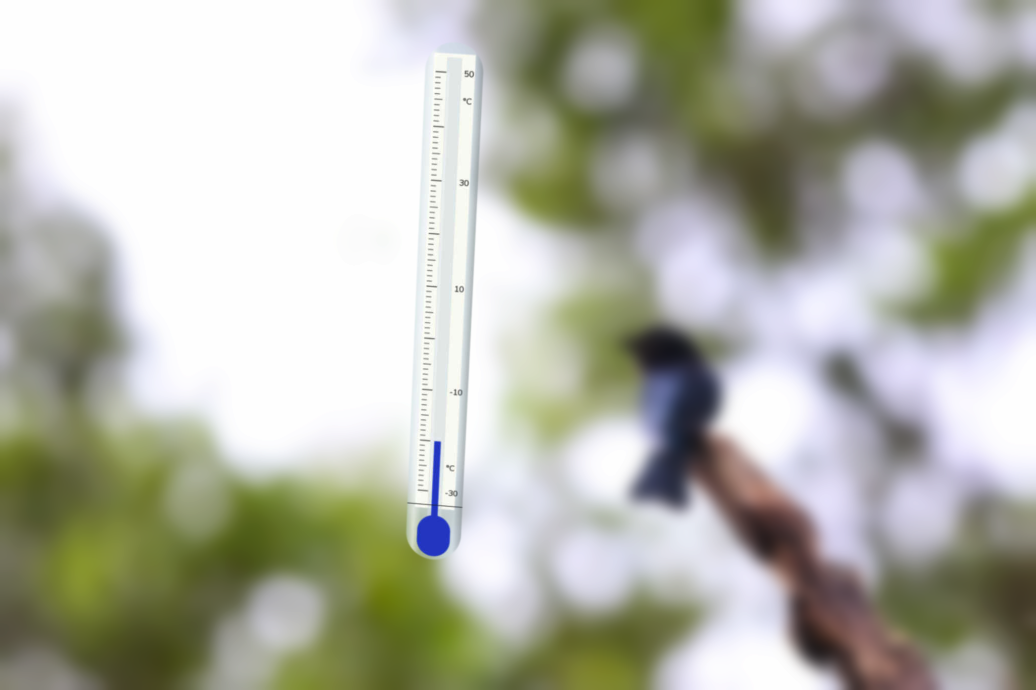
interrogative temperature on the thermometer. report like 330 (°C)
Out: -20 (°C)
